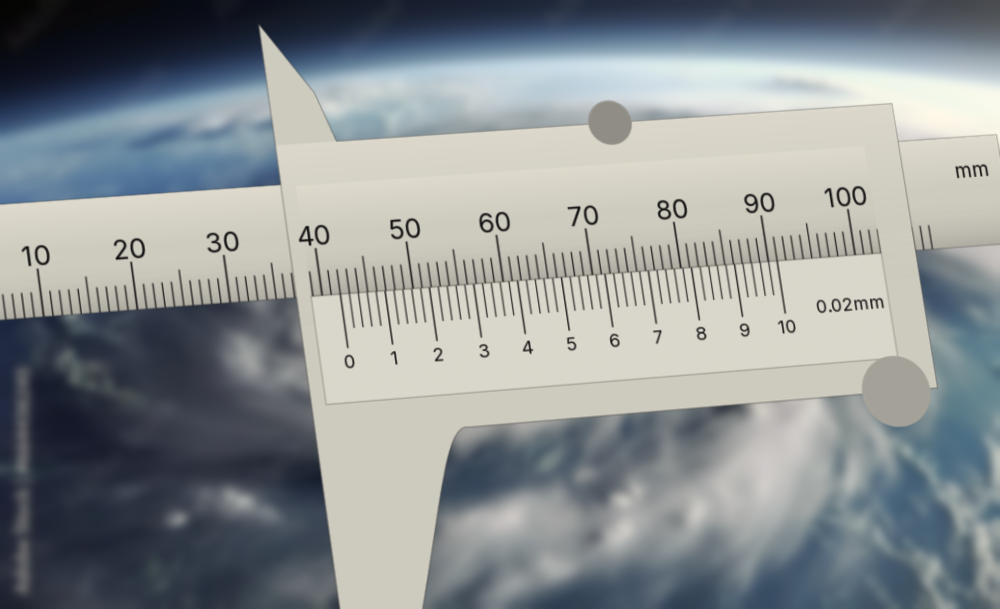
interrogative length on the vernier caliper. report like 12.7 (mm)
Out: 42.0 (mm)
